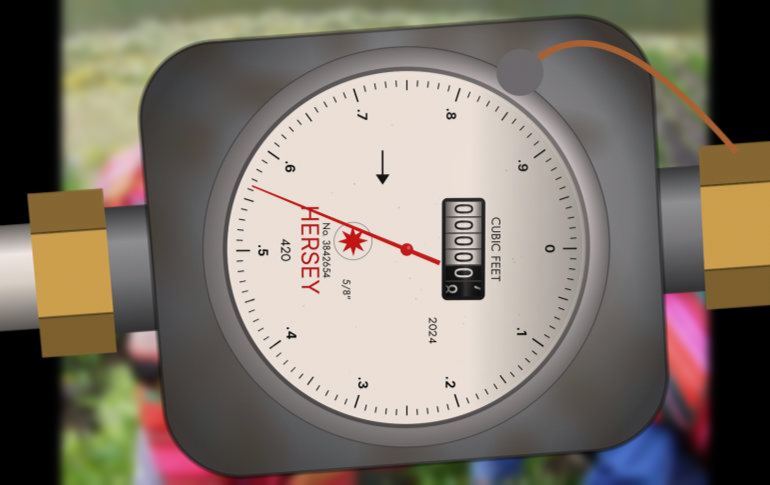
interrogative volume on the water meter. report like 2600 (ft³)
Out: 7.56 (ft³)
